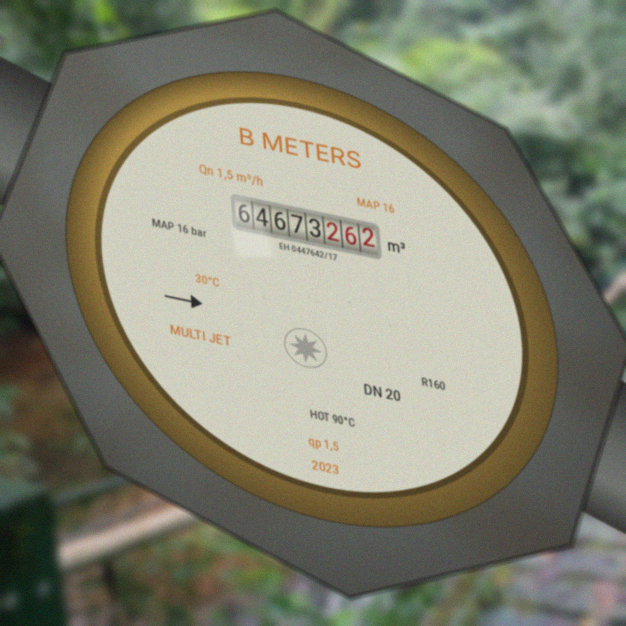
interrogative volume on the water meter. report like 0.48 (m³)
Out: 64673.262 (m³)
